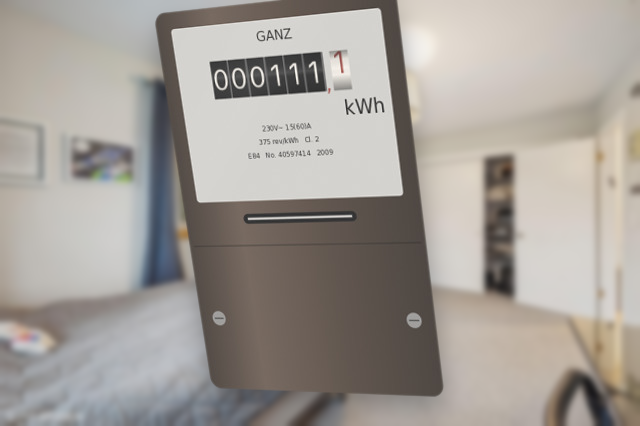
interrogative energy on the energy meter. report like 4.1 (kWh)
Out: 111.1 (kWh)
